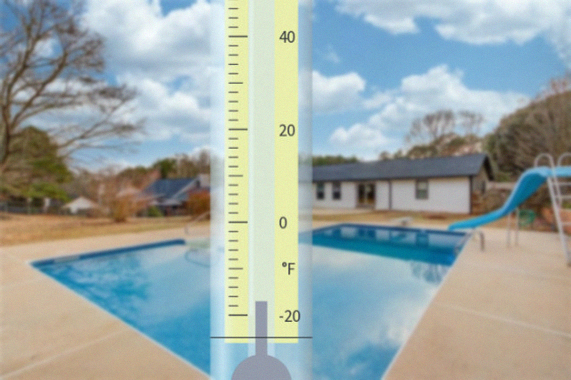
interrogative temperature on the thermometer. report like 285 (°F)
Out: -17 (°F)
